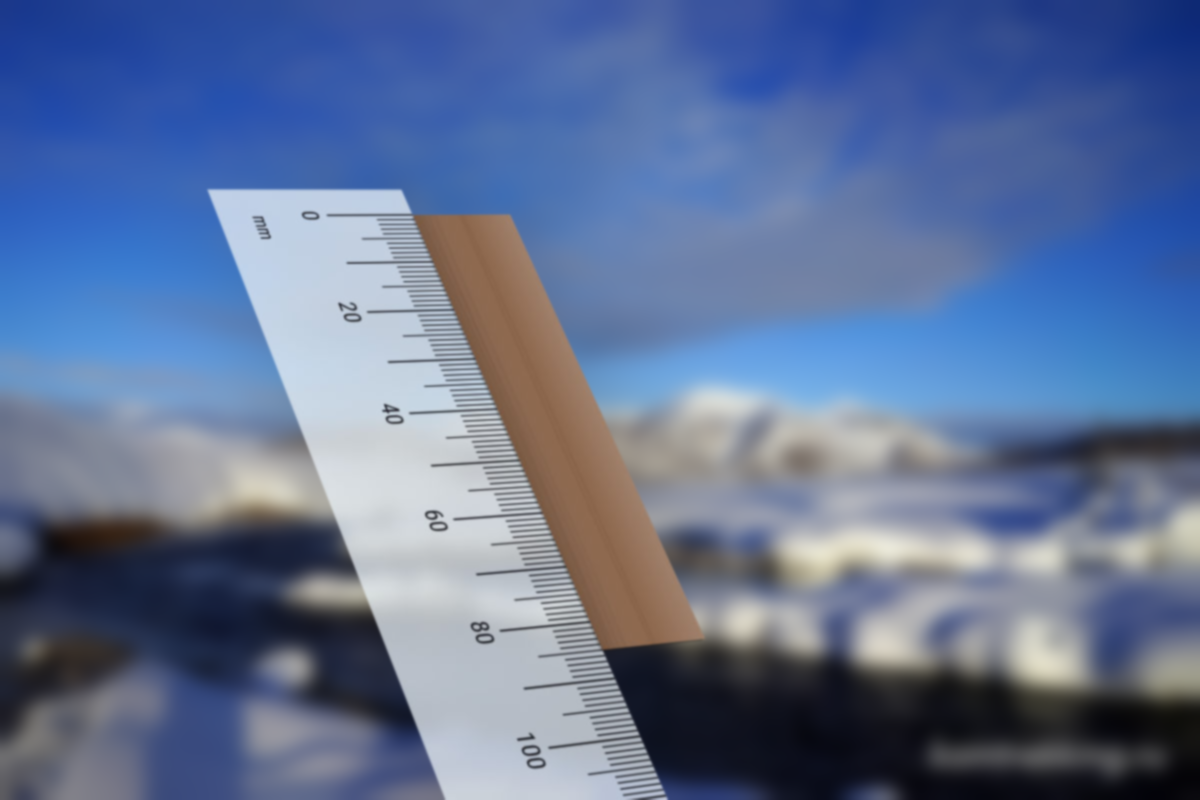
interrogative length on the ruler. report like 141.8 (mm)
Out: 85 (mm)
